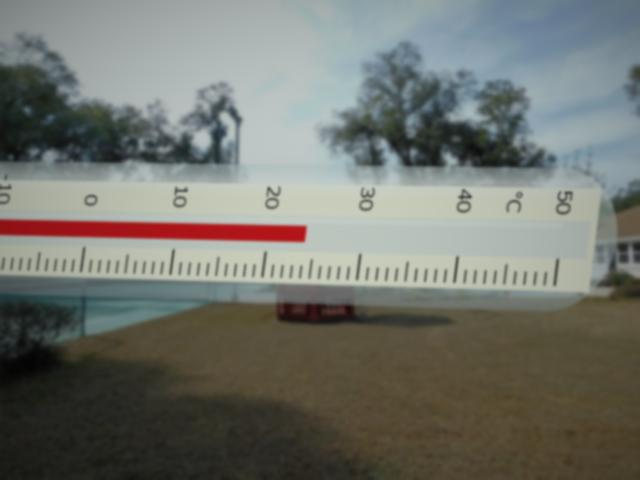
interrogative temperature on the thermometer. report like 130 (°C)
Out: 24 (°C)
